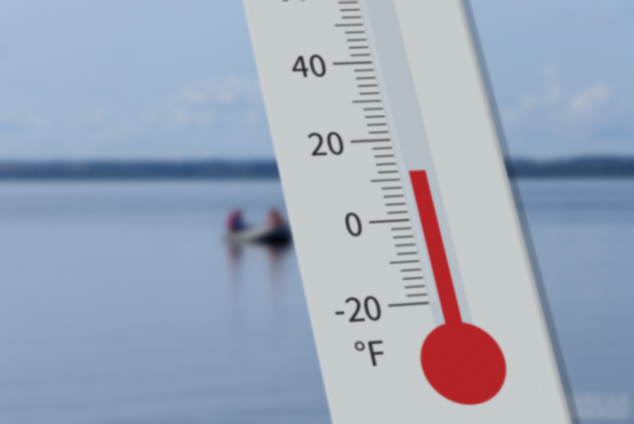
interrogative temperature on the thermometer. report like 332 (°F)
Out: 12 (°F)
